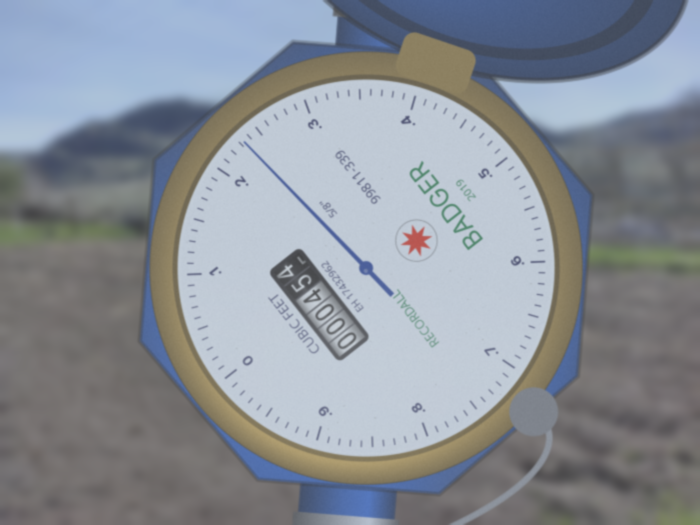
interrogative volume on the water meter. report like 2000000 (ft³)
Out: 454.23 (ft³)
